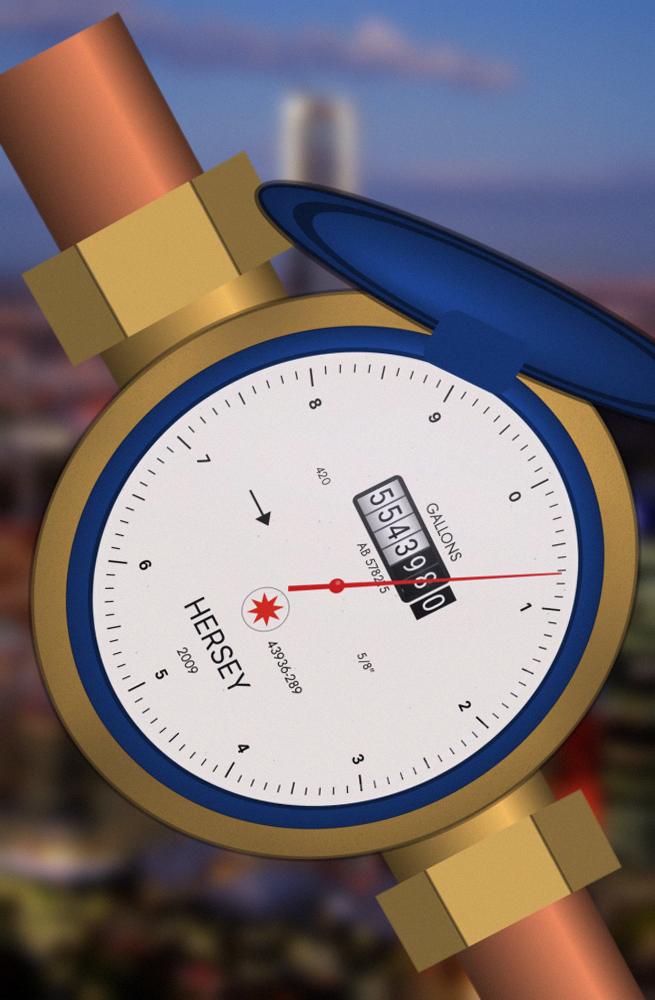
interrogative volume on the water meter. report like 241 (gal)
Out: 5543980.7 (gal)
